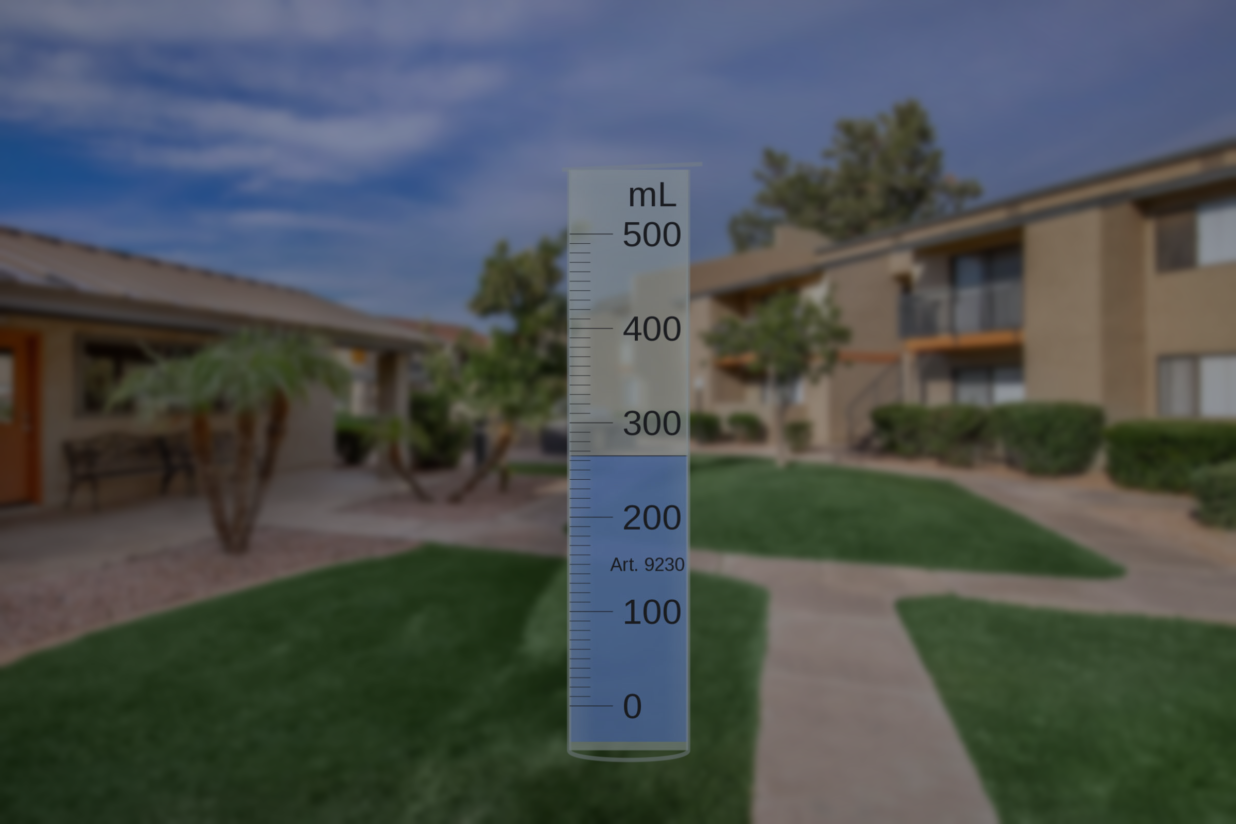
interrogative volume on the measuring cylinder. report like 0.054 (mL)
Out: 265 (mL)
